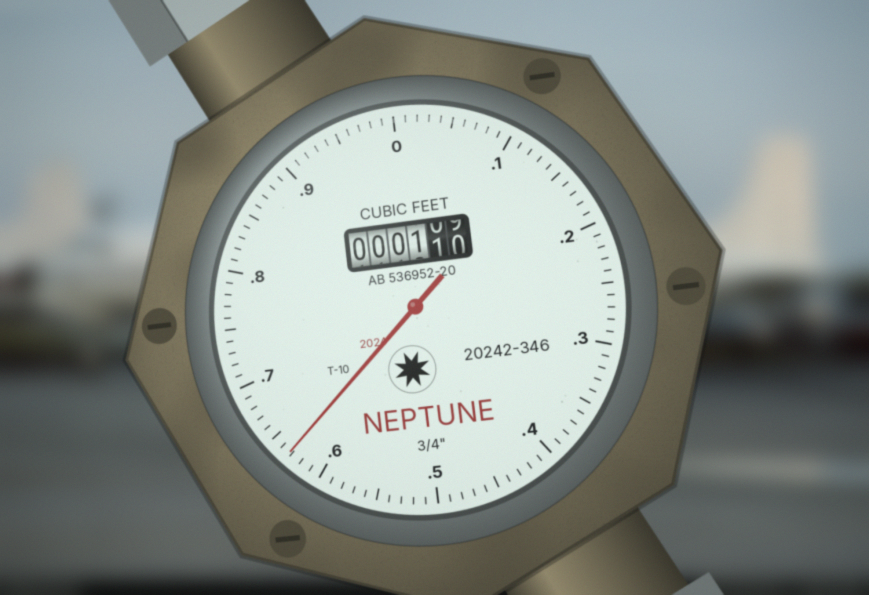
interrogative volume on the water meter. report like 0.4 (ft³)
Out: 109.63 (ft³)
